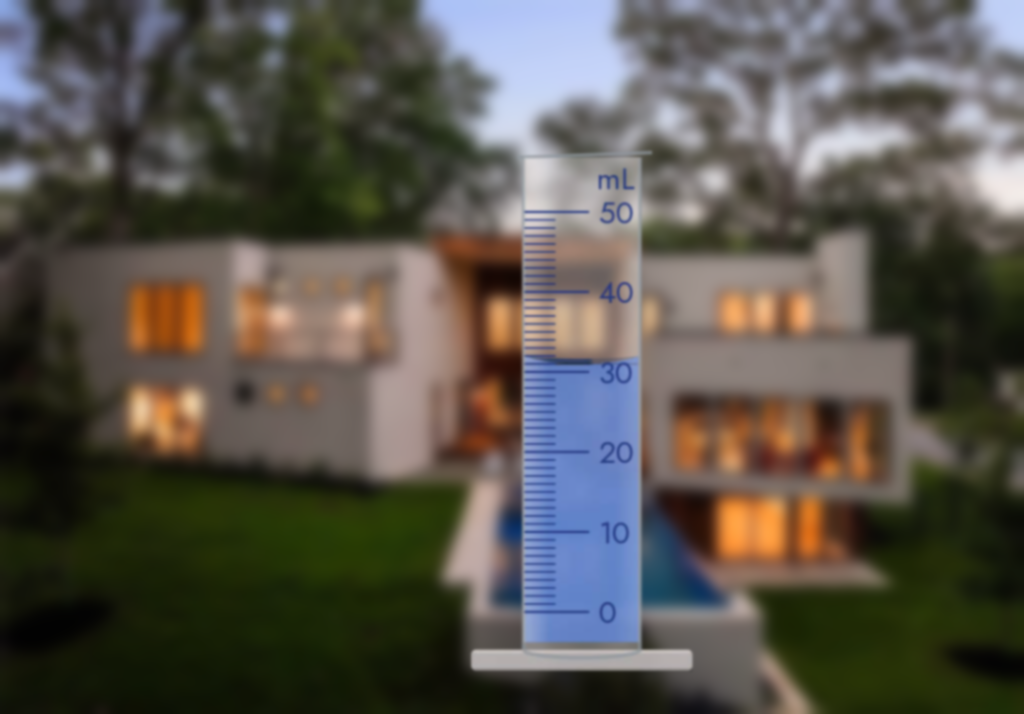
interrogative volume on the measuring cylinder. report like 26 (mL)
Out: 31 (mL)
